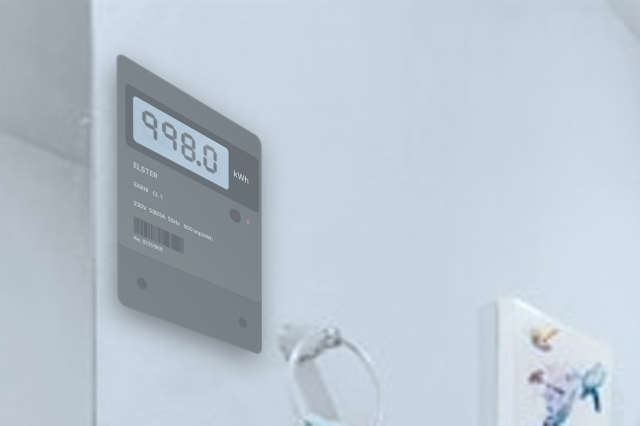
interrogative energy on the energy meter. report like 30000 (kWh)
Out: 998.0 (kWh)
